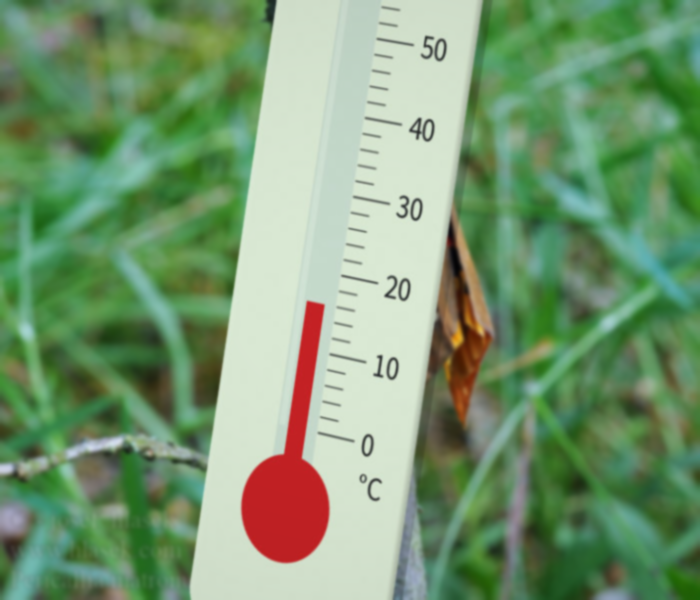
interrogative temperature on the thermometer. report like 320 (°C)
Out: 16 (°C)
